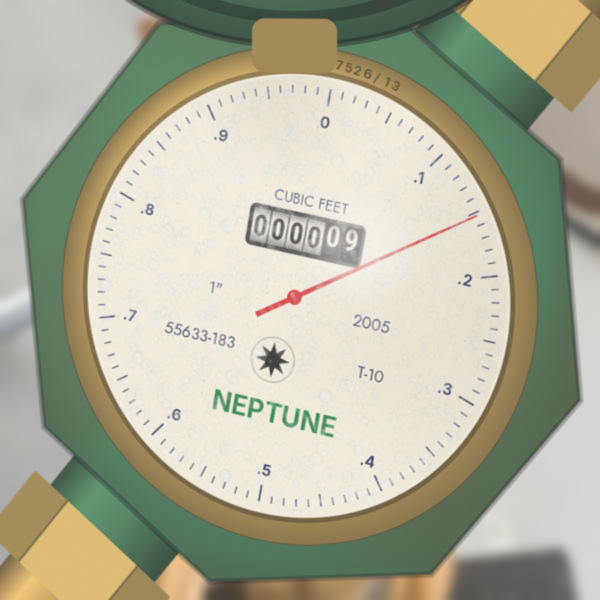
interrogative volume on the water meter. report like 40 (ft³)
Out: 9.15 (ft³)
